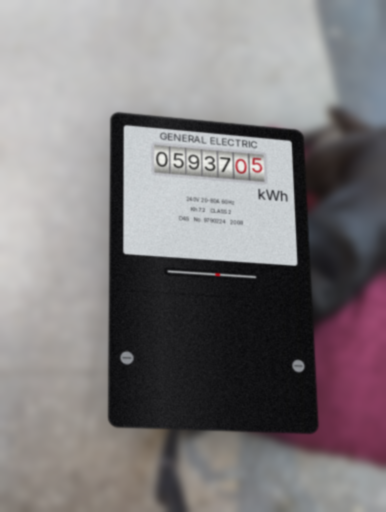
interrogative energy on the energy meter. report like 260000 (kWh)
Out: 5937.05 (kWh)
